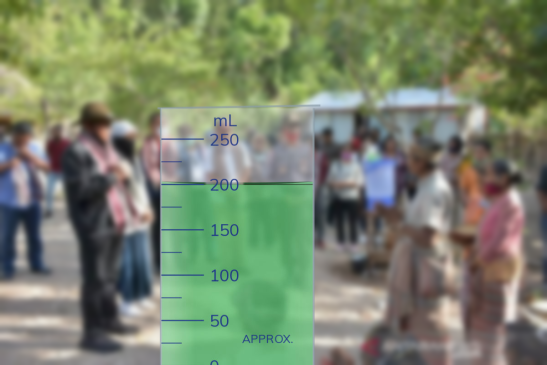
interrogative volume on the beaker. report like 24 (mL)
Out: 200 (mL)
